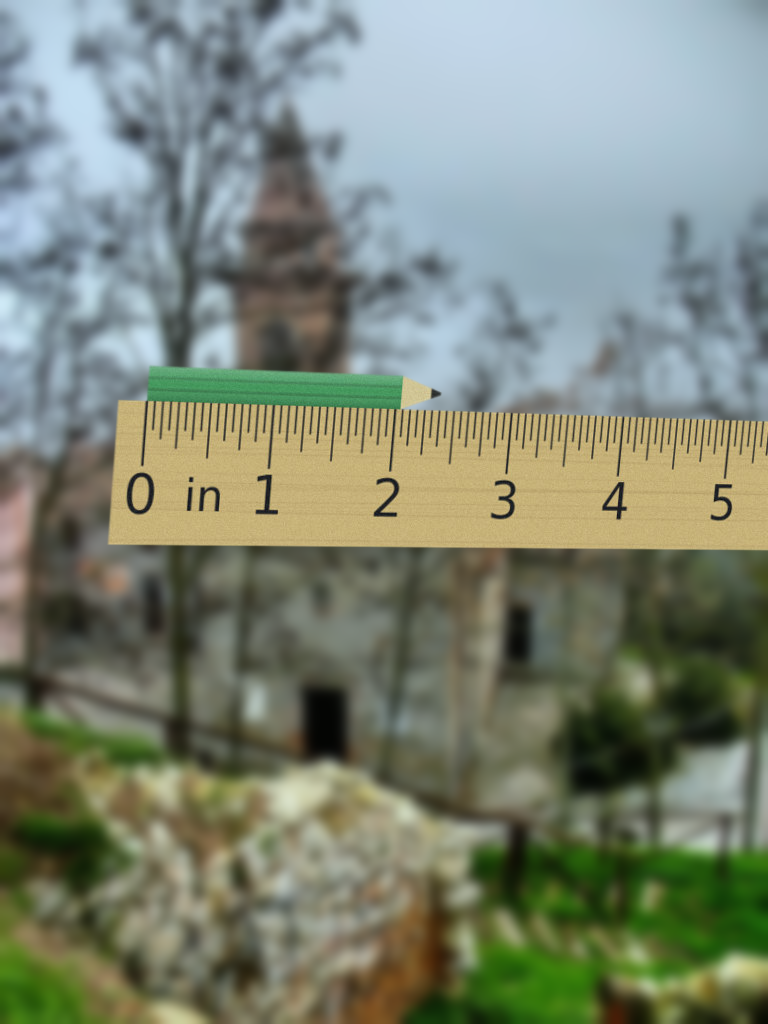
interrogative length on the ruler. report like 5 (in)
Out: 2.375 (in)
